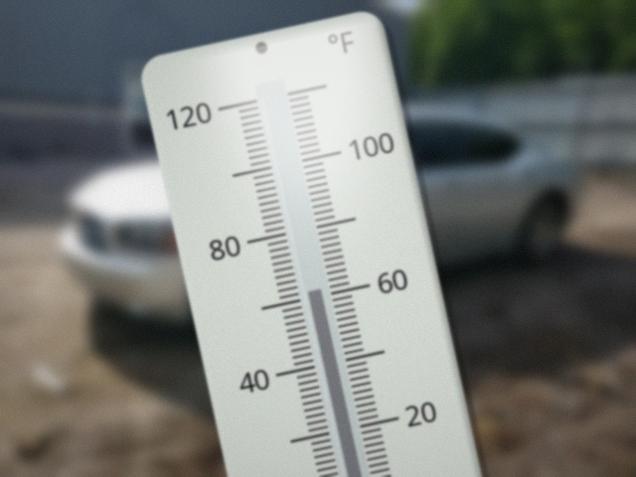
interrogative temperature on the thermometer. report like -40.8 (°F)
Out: 62 (°F)
